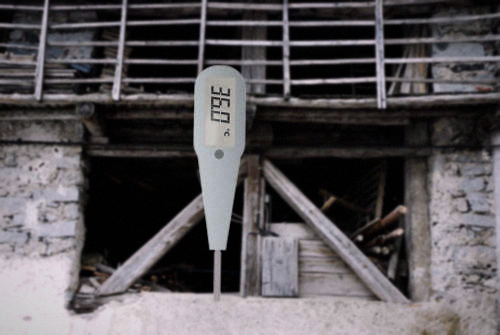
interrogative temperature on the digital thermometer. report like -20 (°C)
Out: 36.0 (°C)
